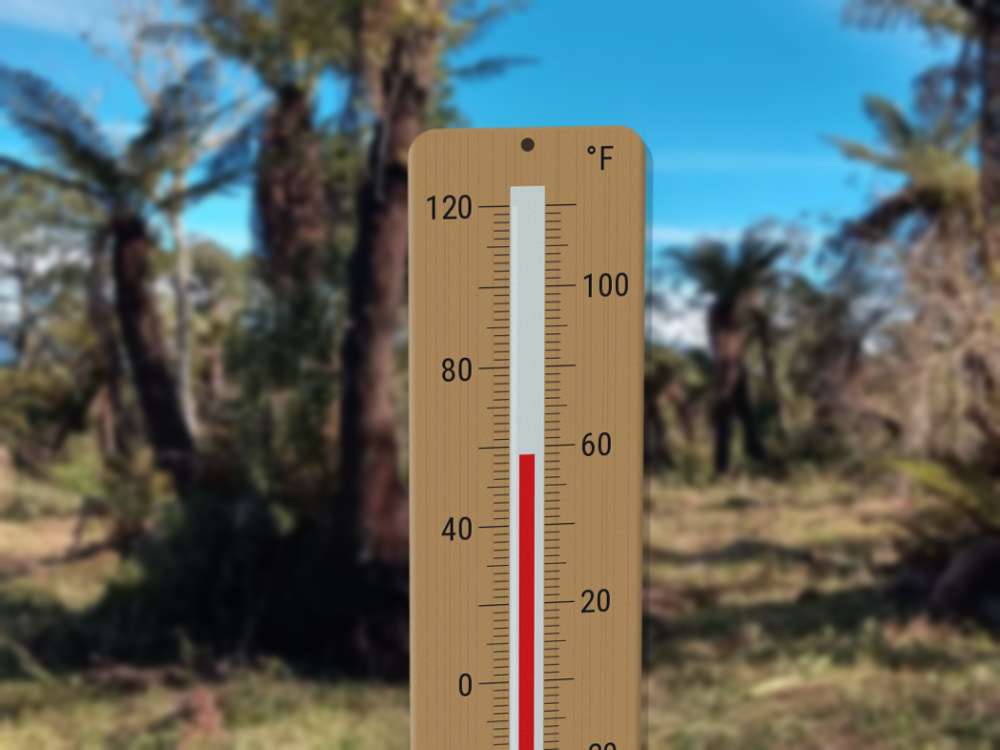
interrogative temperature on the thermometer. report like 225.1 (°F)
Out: 58 (°F)
